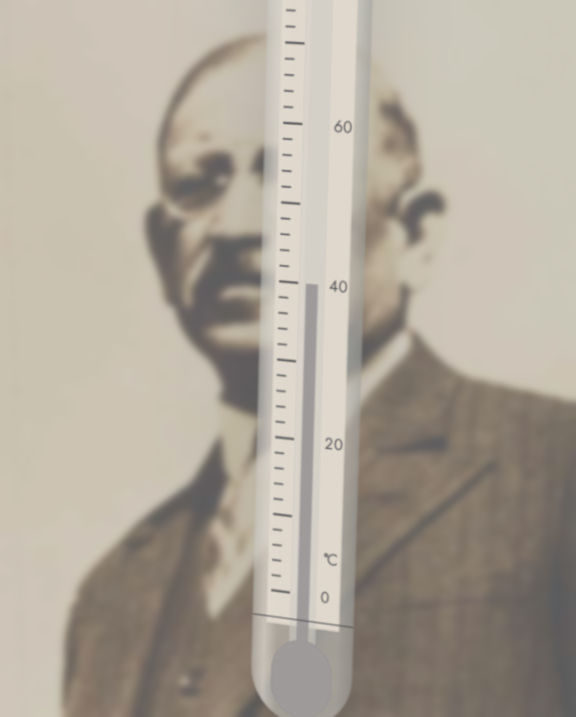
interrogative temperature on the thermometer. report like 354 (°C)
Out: 40 (°C)
